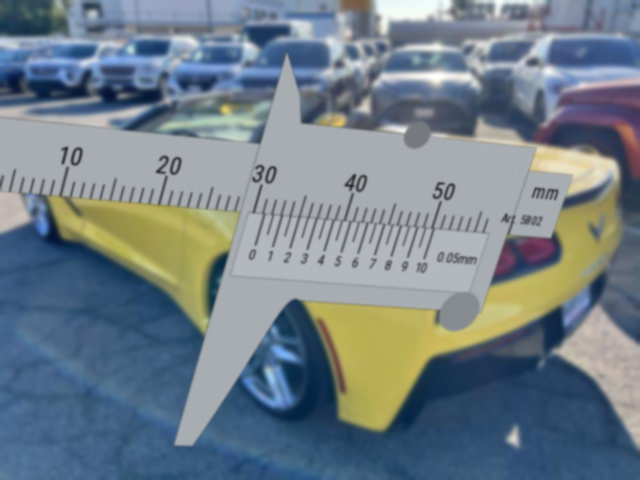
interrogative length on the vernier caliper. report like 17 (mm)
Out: 31.2 (mm)
